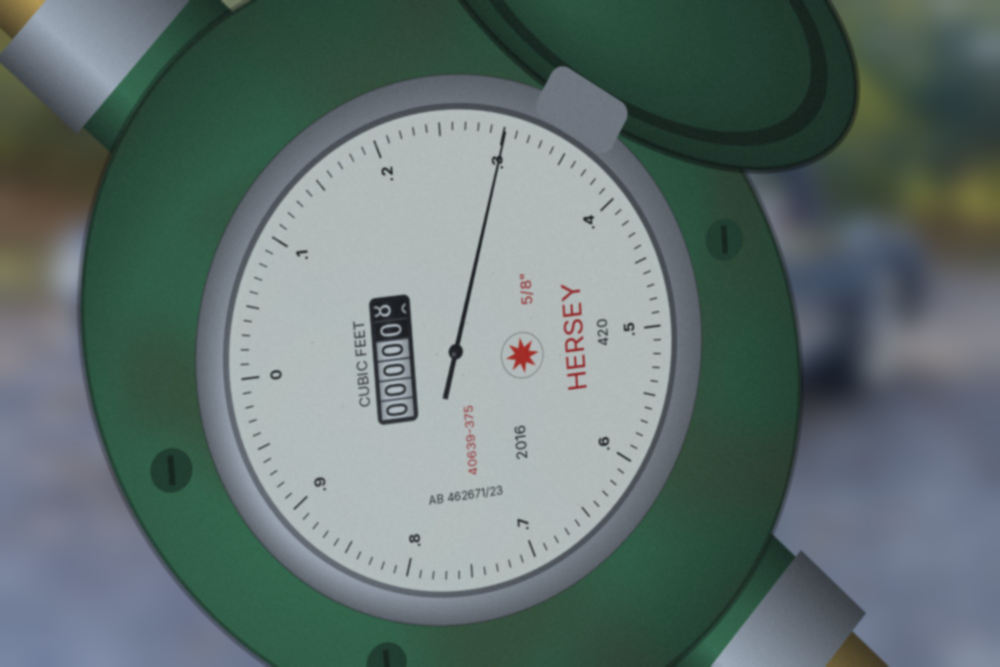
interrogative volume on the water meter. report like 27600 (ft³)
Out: 8.30 (ft³)
